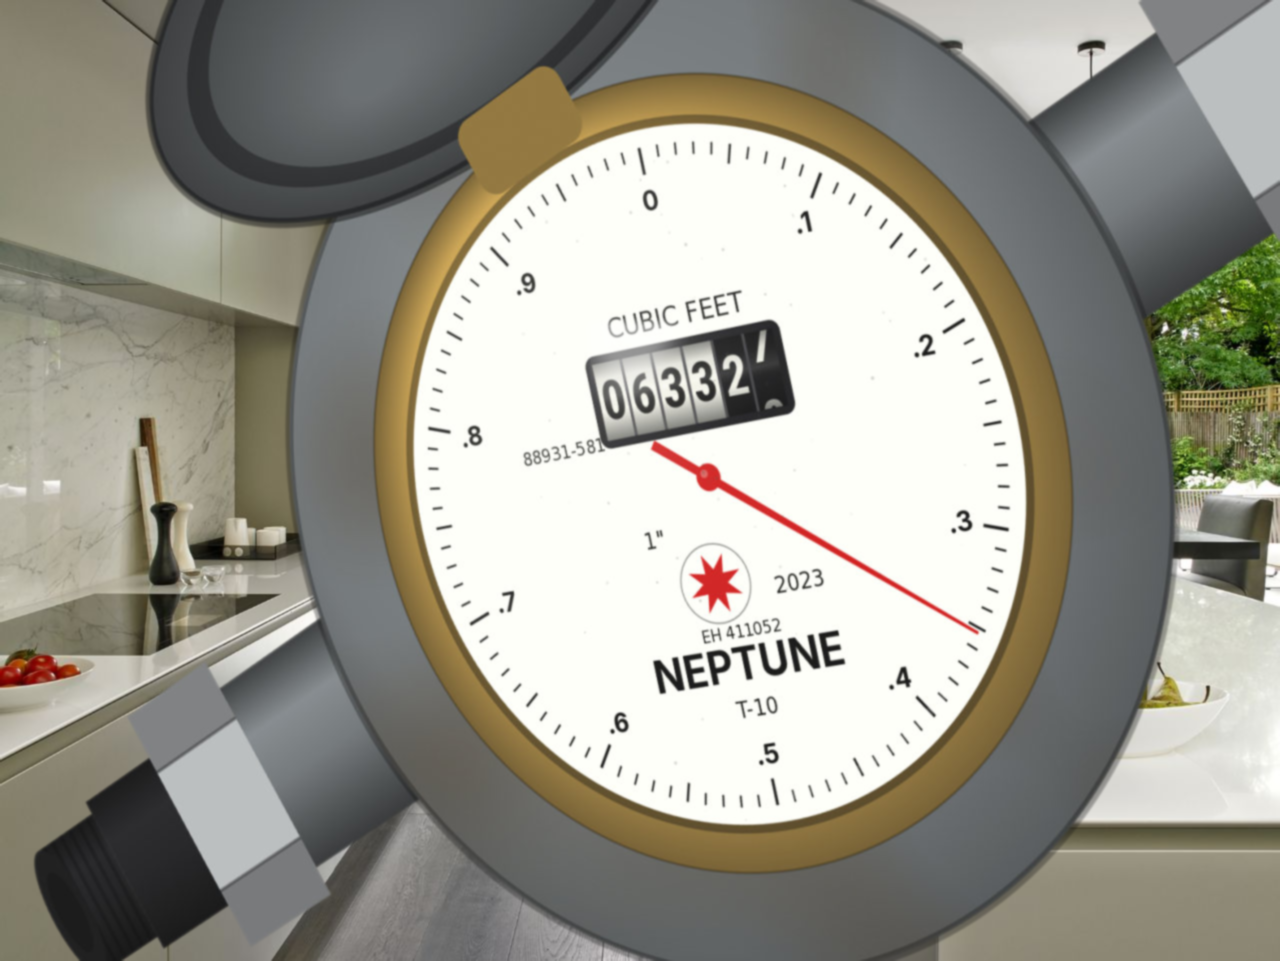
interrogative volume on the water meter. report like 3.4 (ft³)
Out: 63327.35 (ft³)
